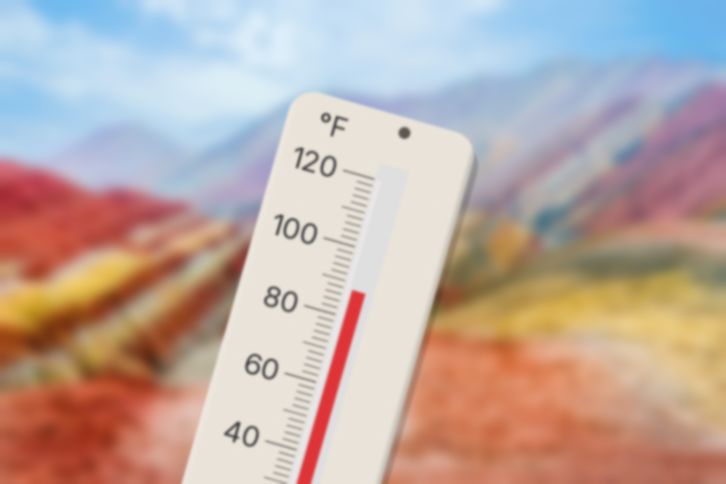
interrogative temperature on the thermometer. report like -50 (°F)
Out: 88 (°F)
